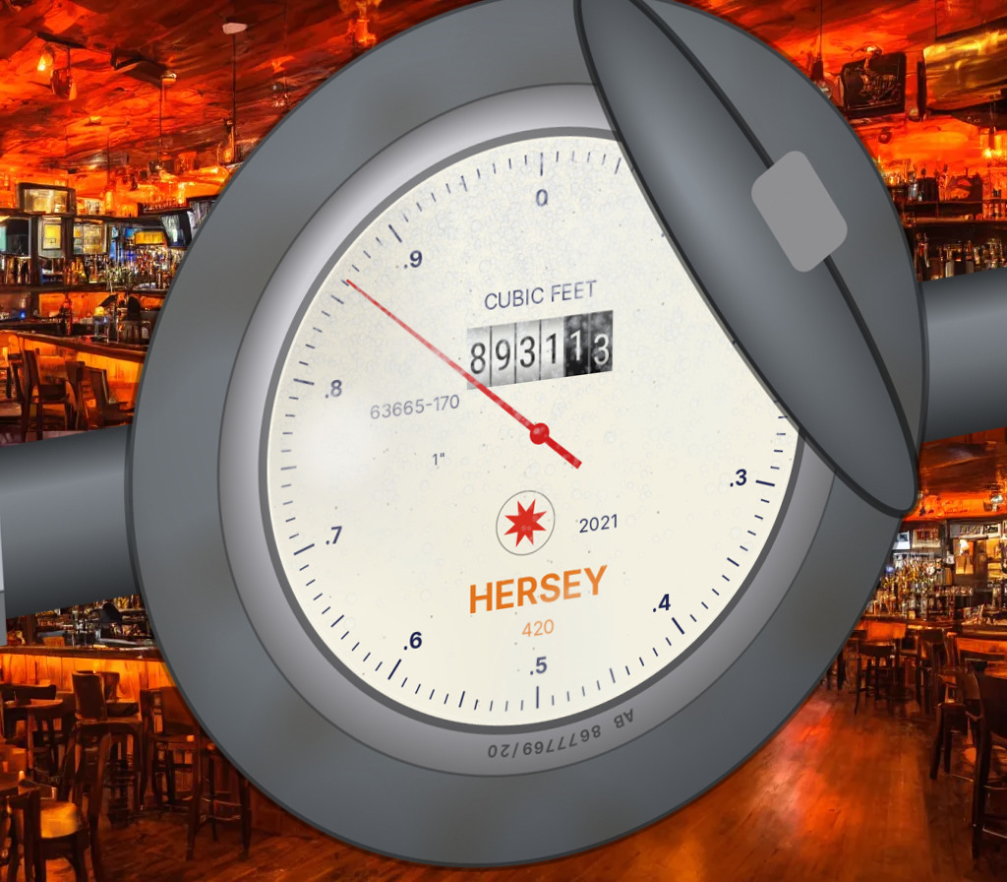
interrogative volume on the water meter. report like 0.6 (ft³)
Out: 893112.86 (ft³)
